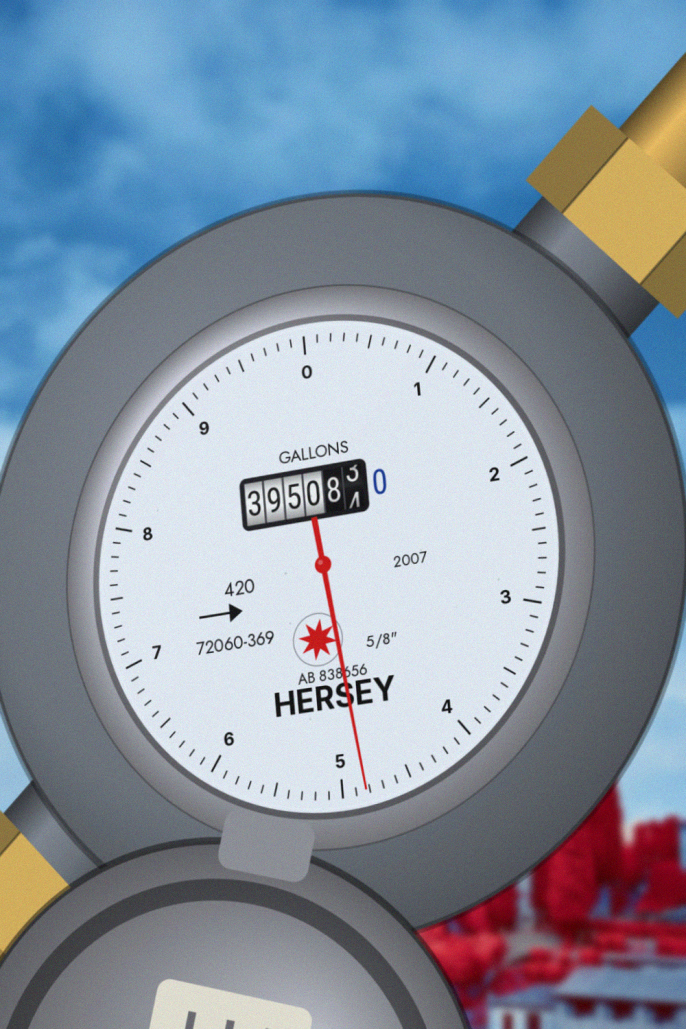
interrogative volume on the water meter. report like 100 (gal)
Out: 3950834.8 (gal)
